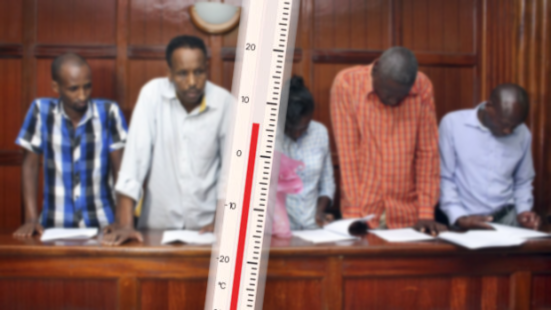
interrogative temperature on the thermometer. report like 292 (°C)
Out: 6 (°C)
